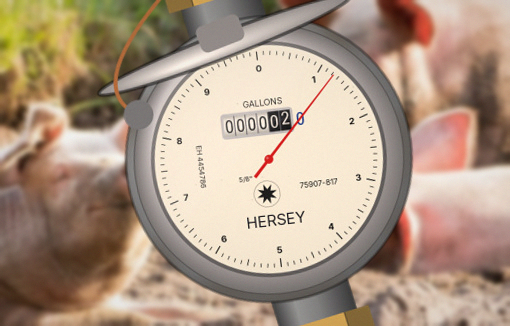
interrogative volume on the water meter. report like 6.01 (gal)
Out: 21.2 (gal)
